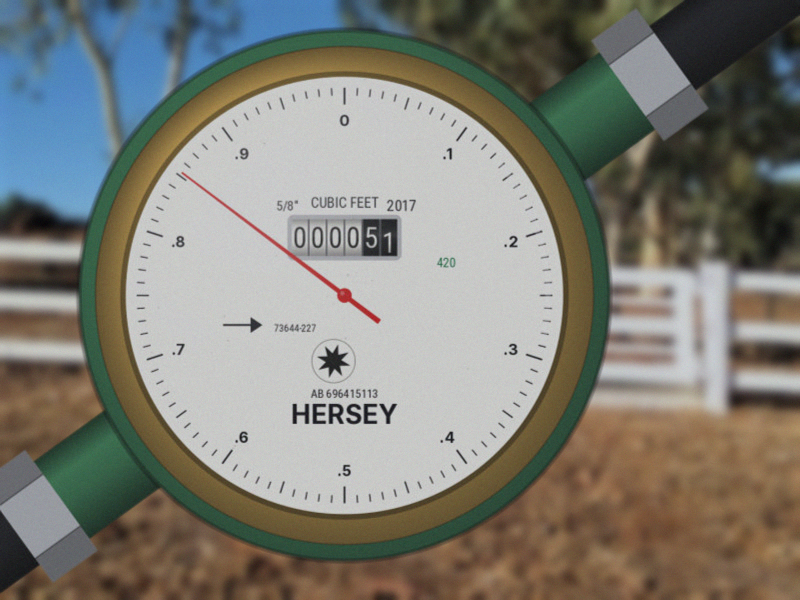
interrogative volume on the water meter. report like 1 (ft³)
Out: 50.85 (ft³)
